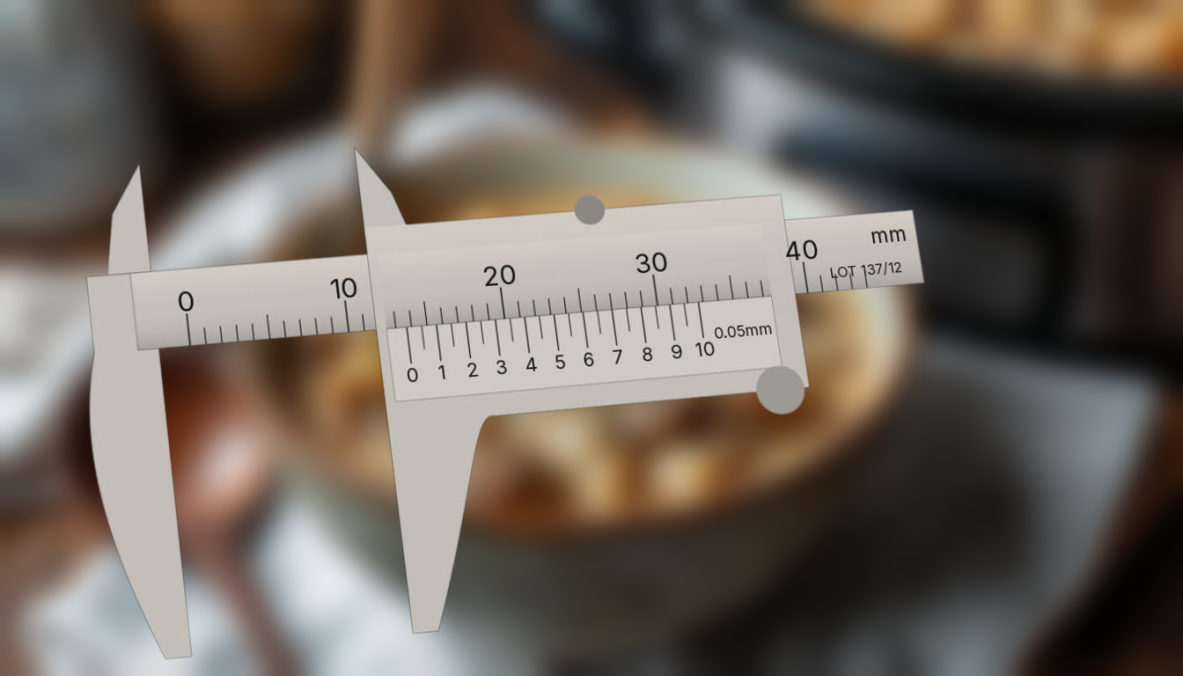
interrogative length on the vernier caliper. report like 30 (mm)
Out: 13.7 (mm)
